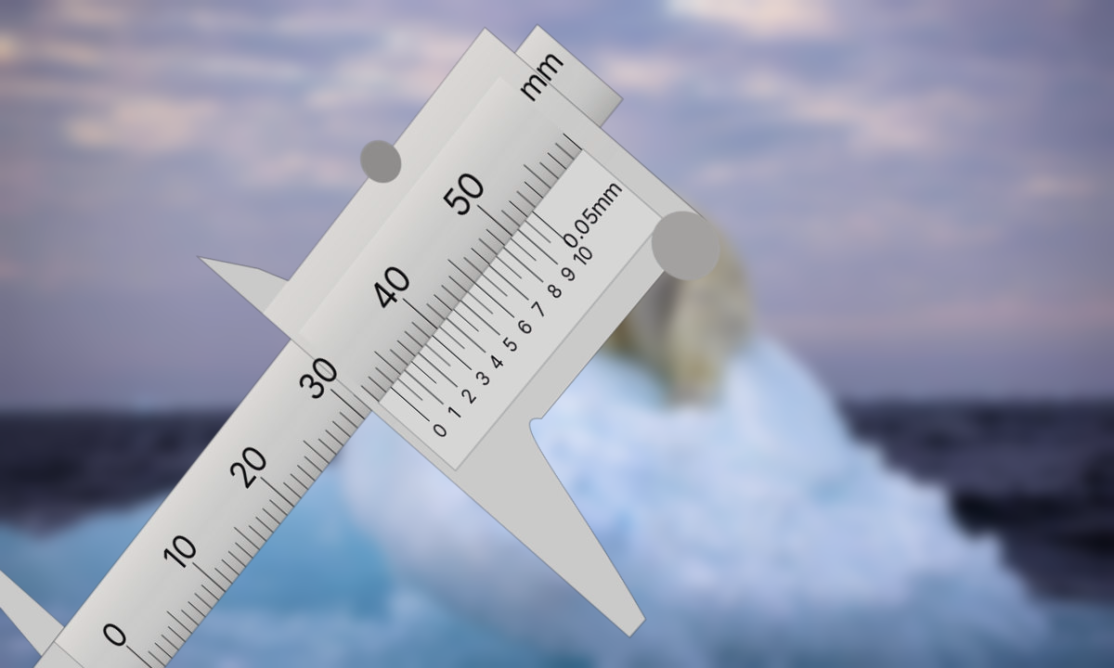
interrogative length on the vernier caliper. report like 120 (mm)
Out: 33.6 (mm)
